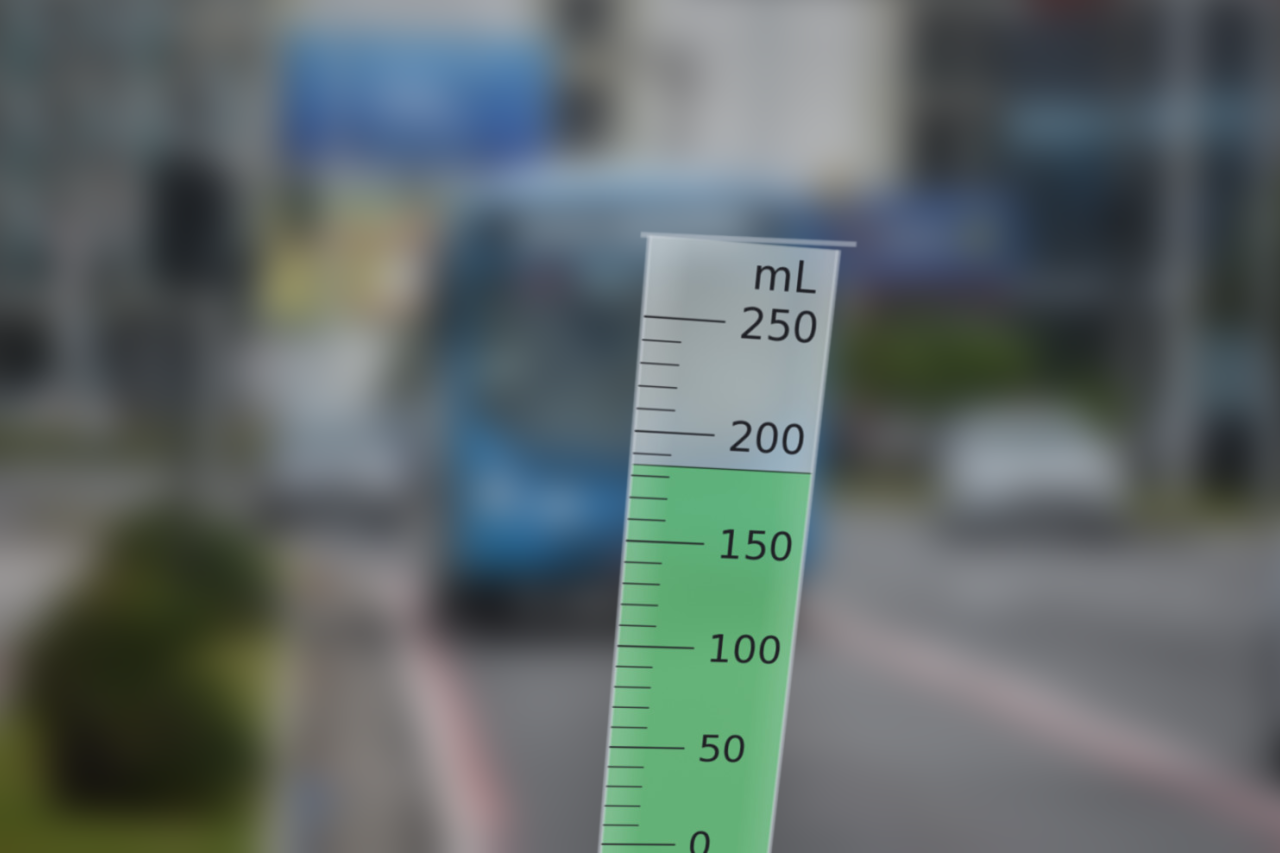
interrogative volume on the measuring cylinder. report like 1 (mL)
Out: 185 (mL)
